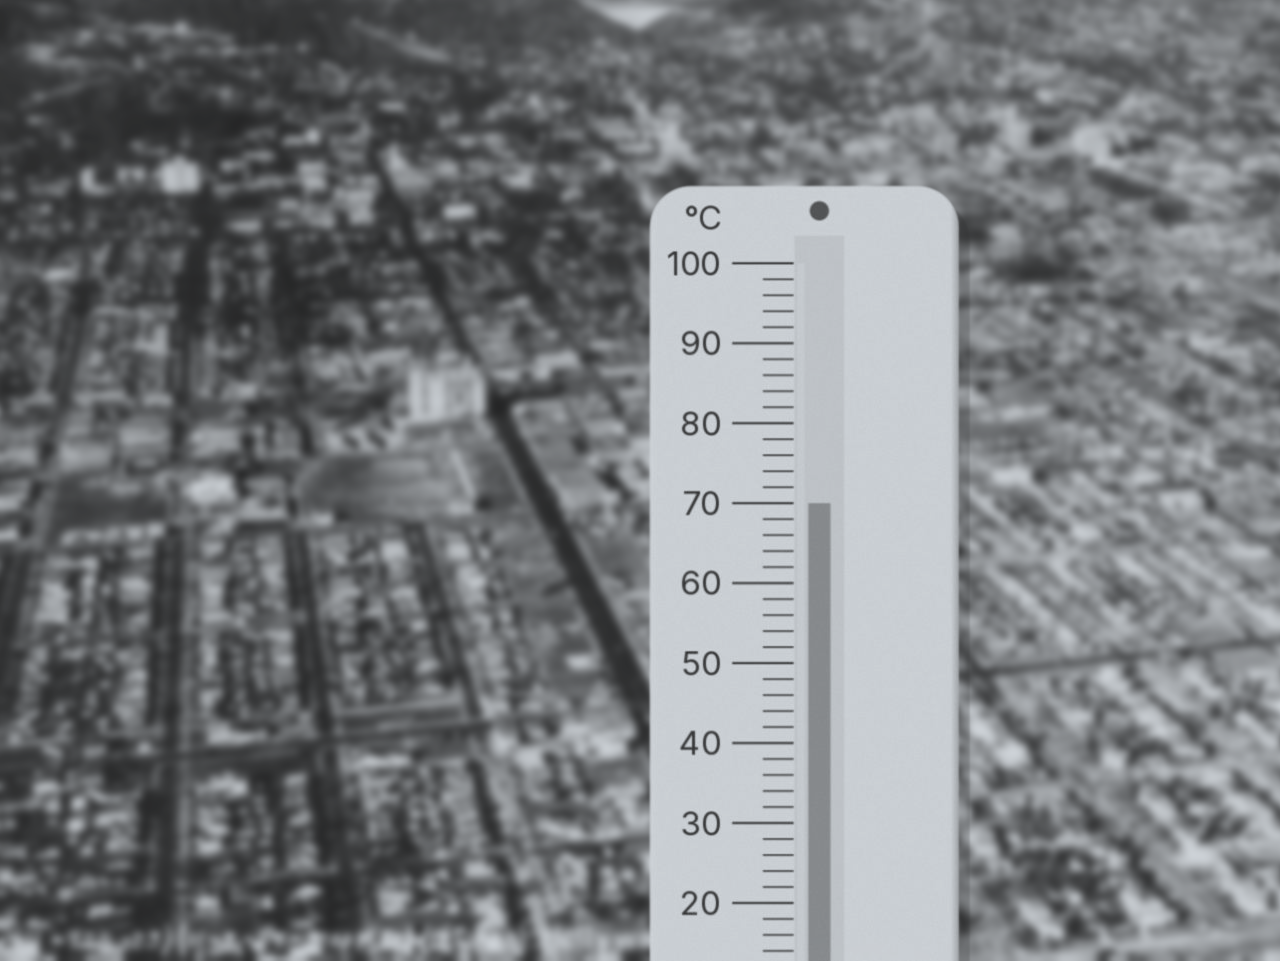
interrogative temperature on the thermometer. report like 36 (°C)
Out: 70 (°C)
